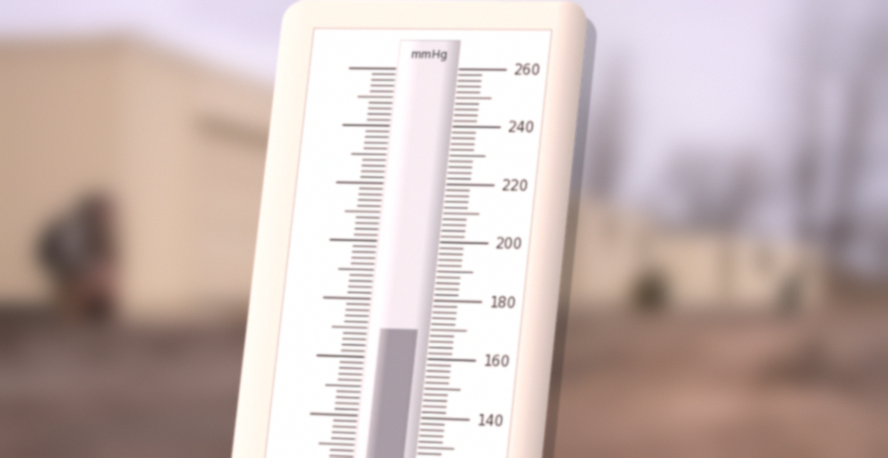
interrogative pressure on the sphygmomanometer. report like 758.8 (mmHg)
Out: 170 (mmHg)
